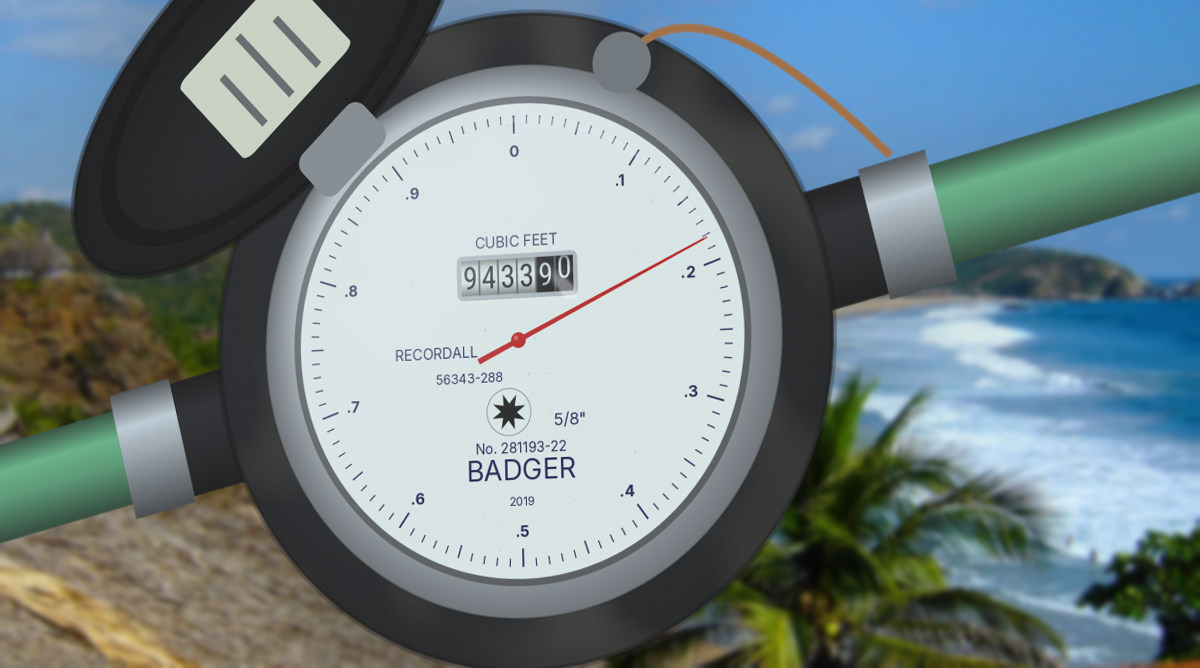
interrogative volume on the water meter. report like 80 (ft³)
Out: 943390.18 (ft³)
